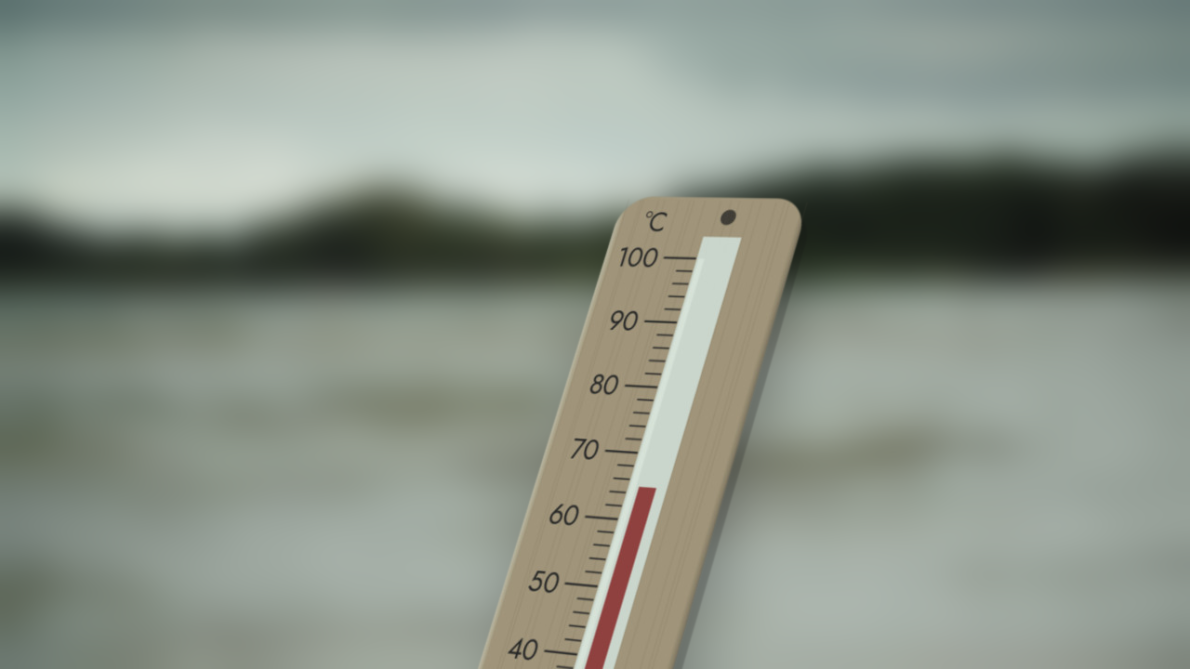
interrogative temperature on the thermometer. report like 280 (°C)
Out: 65 (°C)
